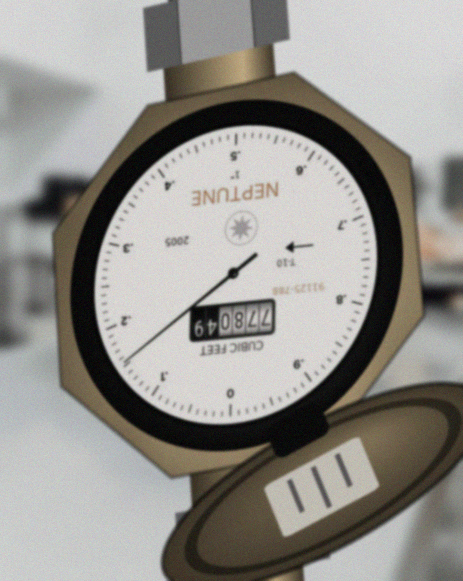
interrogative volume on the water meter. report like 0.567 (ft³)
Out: 778049.15 (ft³)
